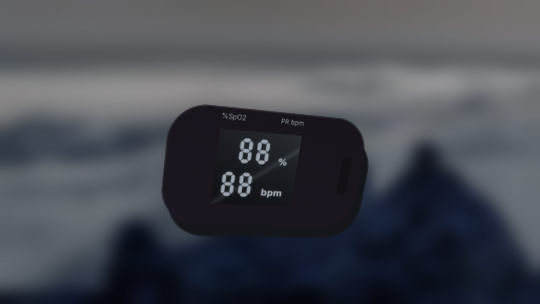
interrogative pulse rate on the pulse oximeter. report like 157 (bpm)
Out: 88 (bpm)
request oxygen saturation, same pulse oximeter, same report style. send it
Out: 88 (%)
